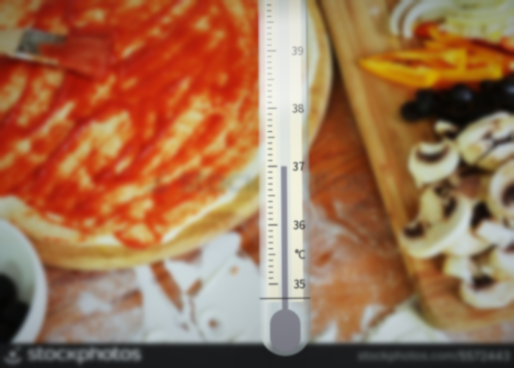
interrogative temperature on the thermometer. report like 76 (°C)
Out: 37 (°C)
